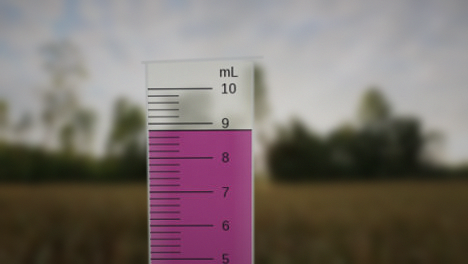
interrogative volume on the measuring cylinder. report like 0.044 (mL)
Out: 8.8 (mL)
